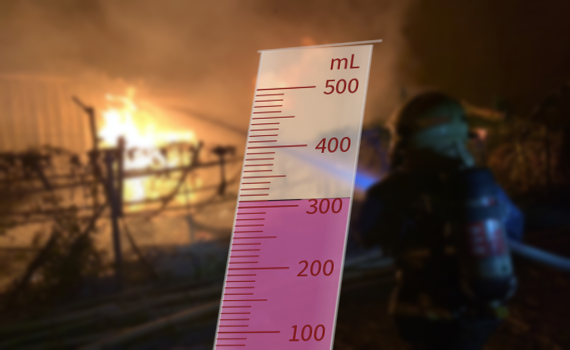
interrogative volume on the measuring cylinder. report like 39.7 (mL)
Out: 310 (mL)
